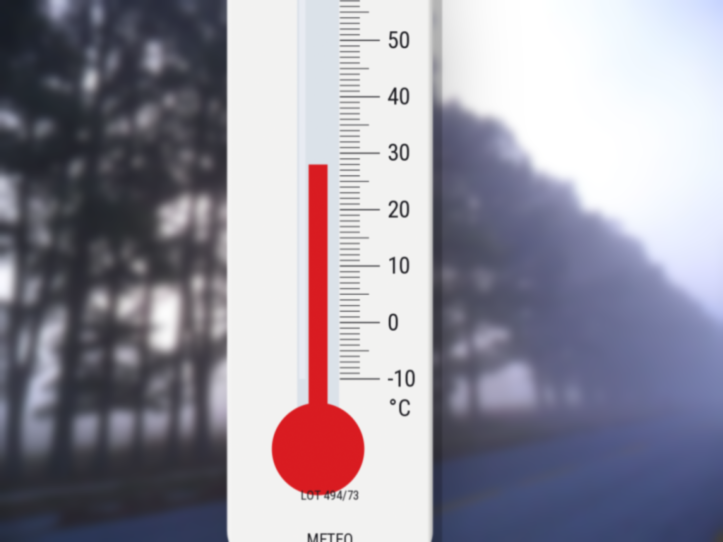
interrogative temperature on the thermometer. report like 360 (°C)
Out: 28 (°C)
